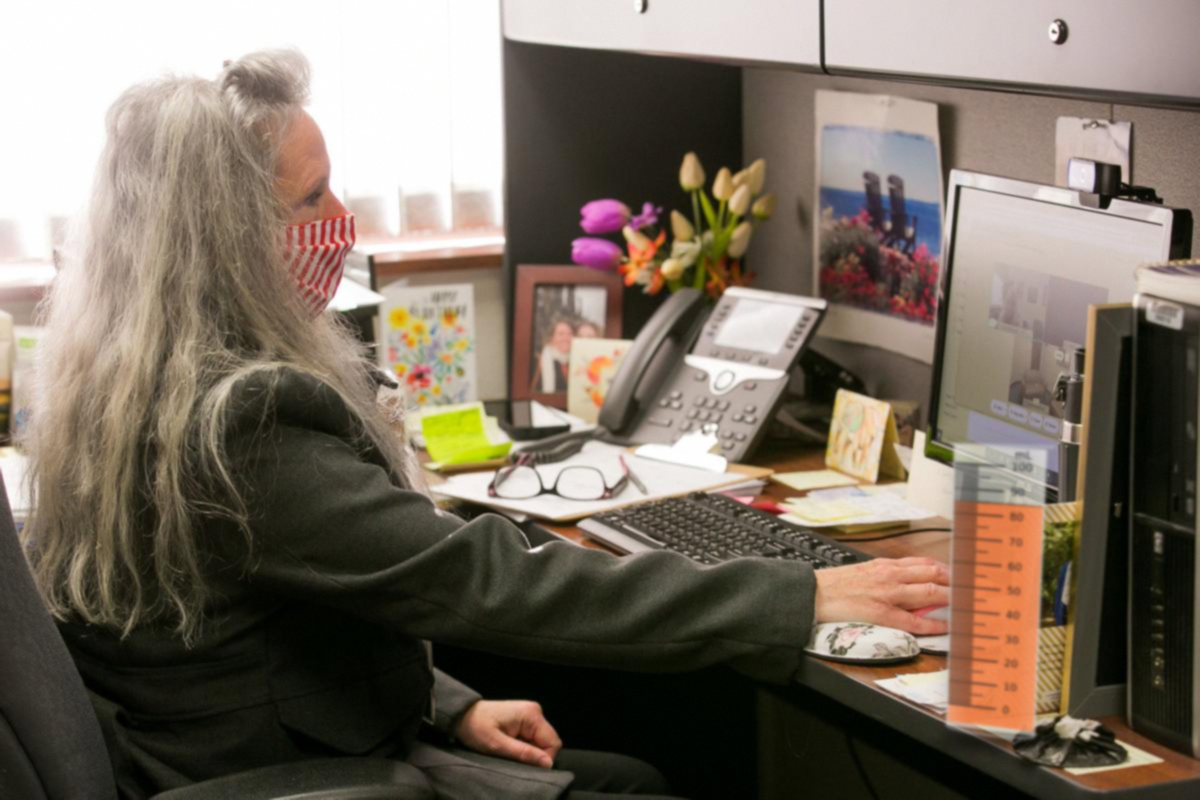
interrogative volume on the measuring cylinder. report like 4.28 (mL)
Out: 85 (mL)
